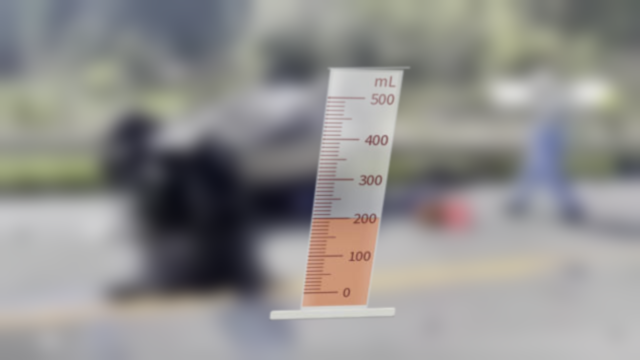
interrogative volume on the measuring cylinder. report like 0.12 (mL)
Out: 200 (mL)
